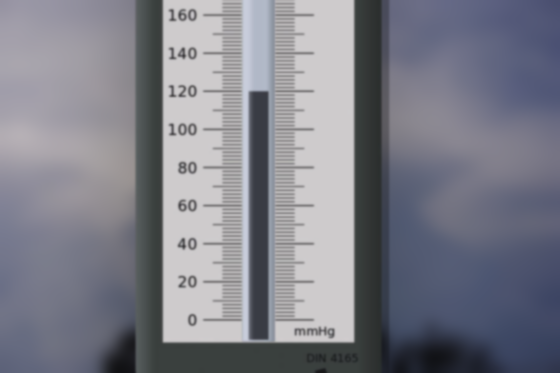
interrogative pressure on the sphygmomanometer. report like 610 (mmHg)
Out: 120 (mmHg)
